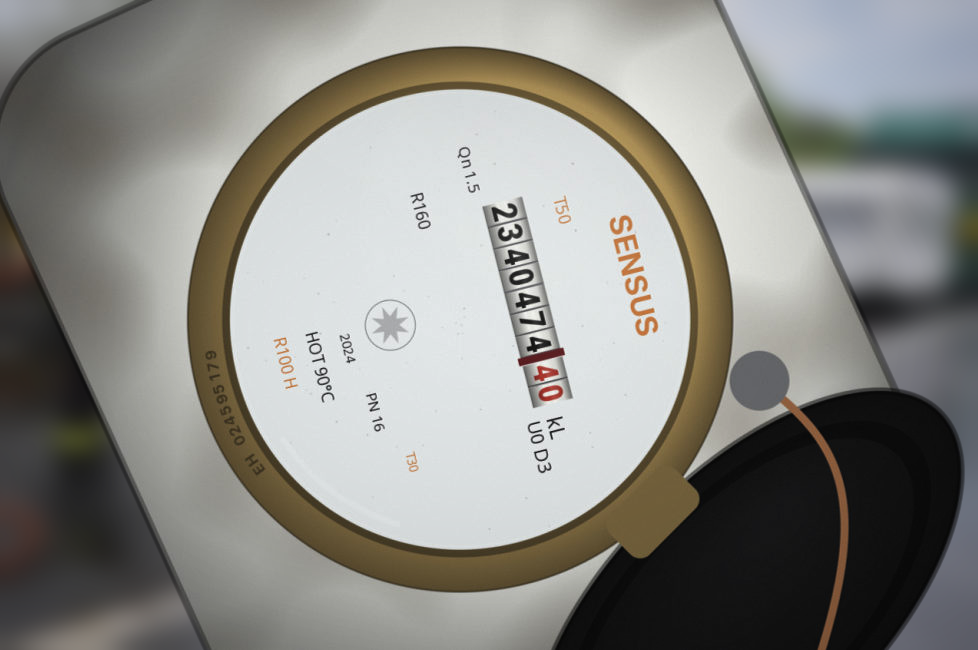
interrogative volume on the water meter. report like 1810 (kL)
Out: 2340474.40 (kL)
